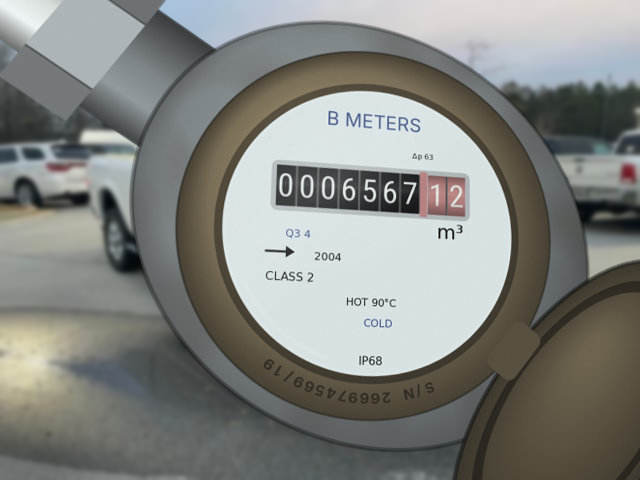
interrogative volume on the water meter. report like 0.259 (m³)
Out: 6567.12 (m³)
